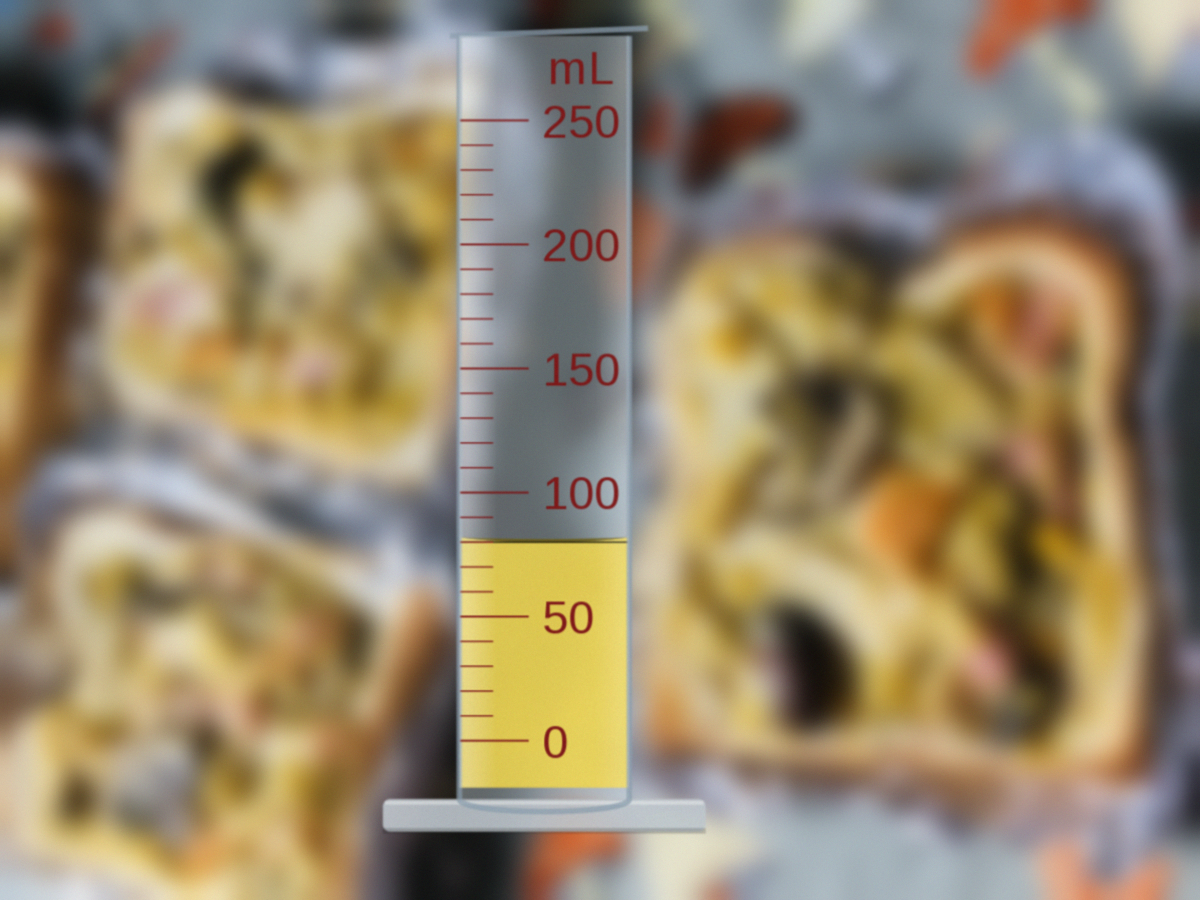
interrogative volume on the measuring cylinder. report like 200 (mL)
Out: 80 (mL)
